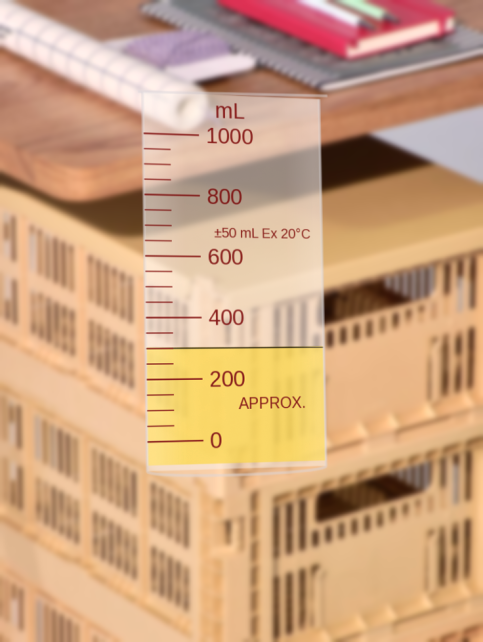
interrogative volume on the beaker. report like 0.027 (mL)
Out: 300 (mL)
